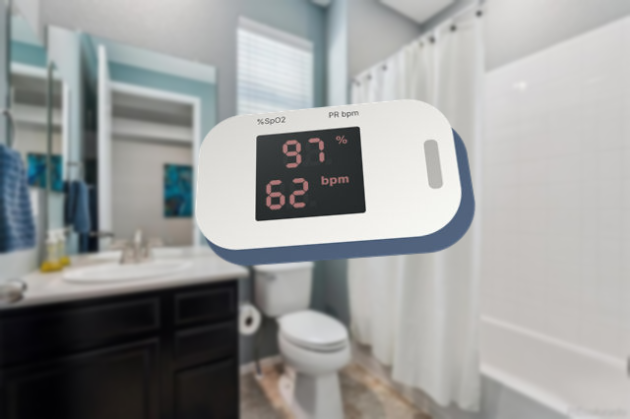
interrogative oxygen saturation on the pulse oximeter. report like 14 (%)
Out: 97 (%)
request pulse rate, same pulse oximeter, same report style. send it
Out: 62 (bpm)
